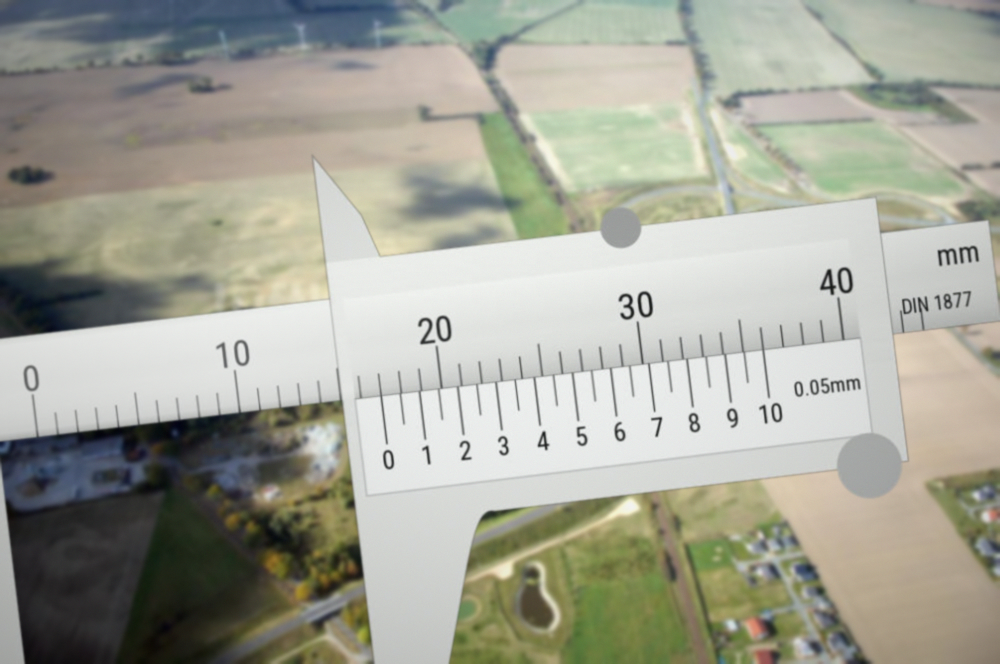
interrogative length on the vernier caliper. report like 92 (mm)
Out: 17.0 (mm)
